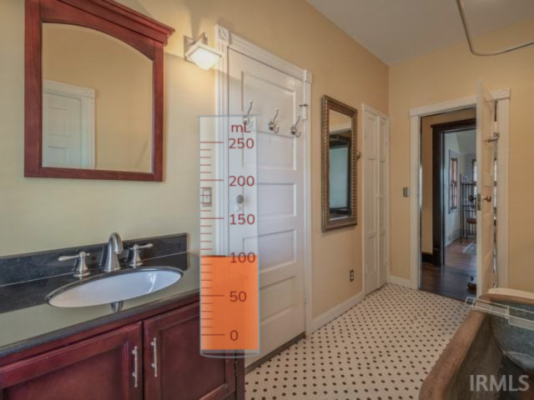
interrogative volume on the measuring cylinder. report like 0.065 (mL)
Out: 100 (mL)
